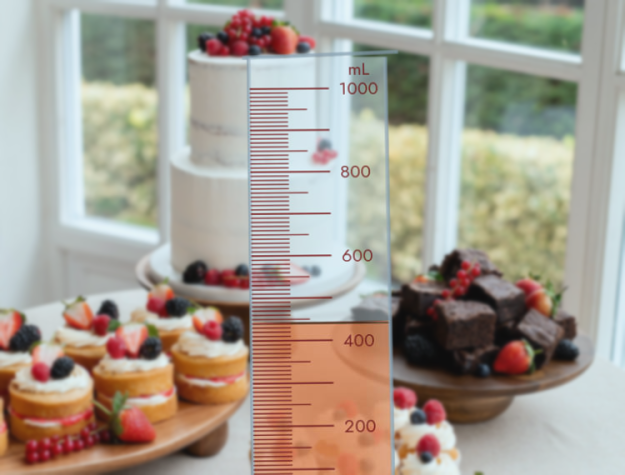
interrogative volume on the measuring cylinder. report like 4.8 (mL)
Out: 440 (mL)
